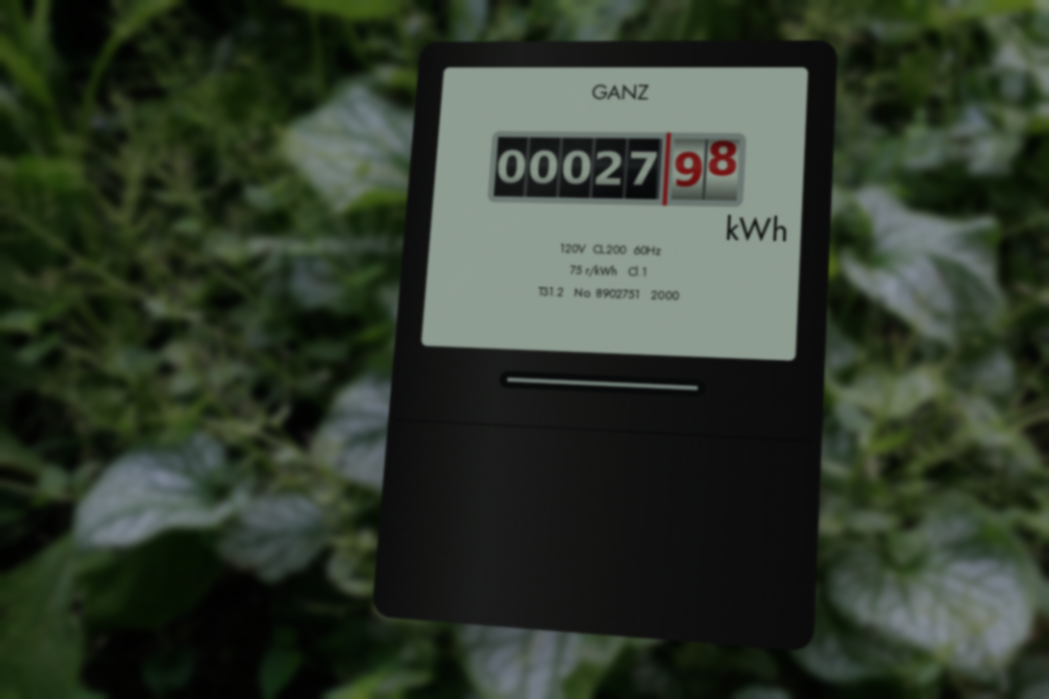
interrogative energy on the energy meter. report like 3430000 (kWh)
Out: 27.98 (kWh)
